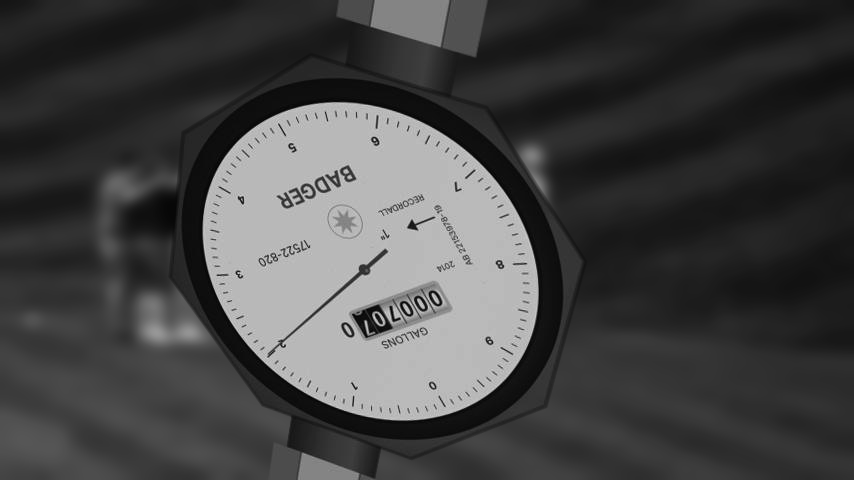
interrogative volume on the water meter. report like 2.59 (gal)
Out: 7072.0 (gal)
